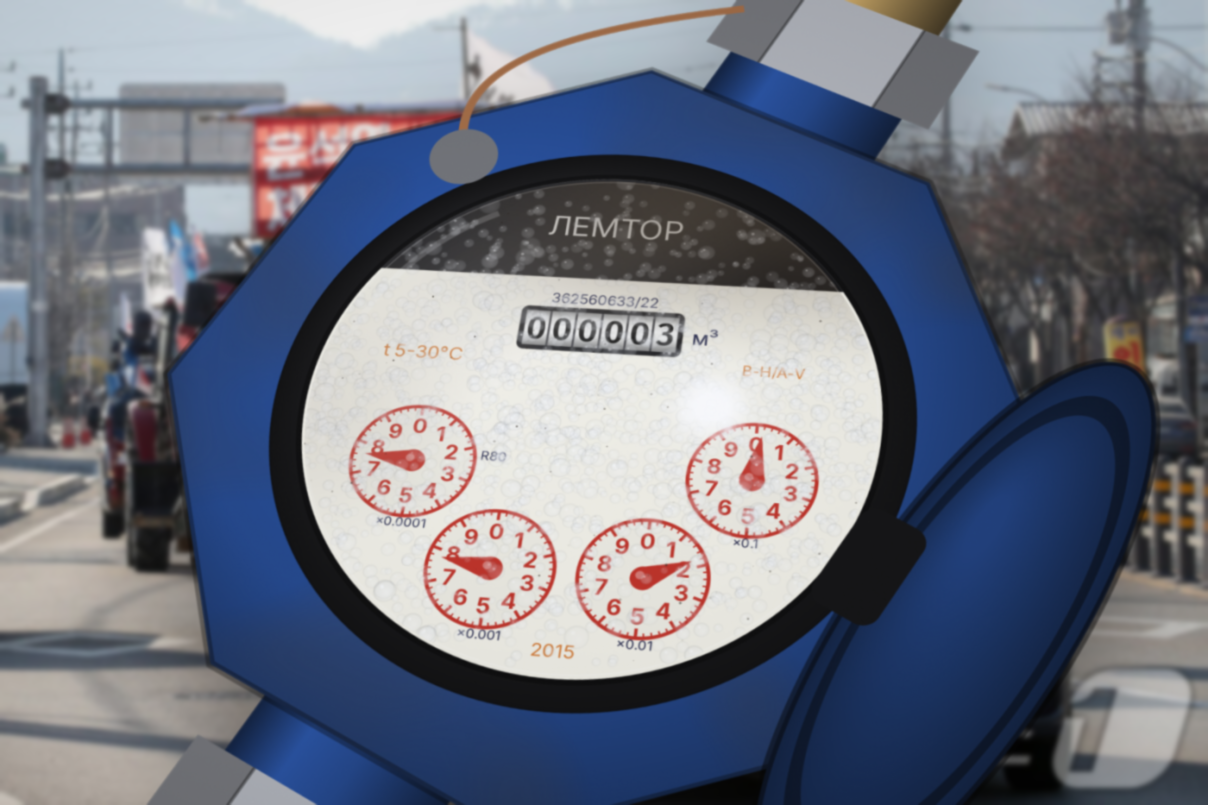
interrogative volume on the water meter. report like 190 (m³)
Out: 3.0177 (m³)
